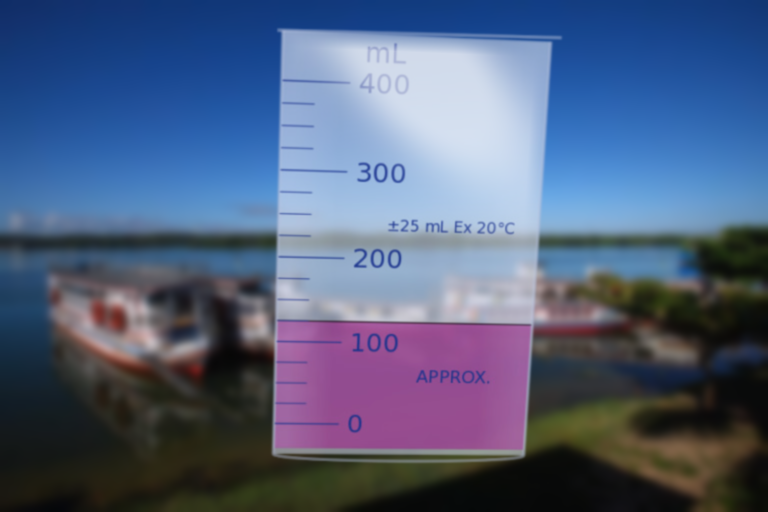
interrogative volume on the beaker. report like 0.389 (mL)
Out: 125 (mL)
